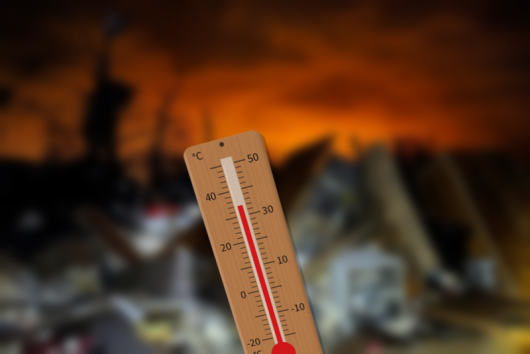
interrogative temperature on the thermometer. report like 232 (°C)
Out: 34 (°C)
